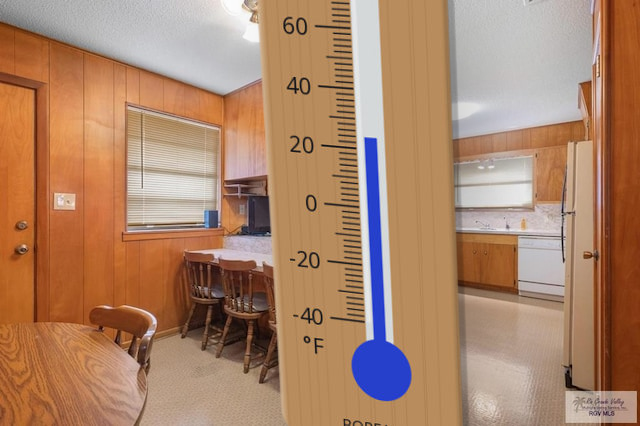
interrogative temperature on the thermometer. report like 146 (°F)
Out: 24 (°F)
